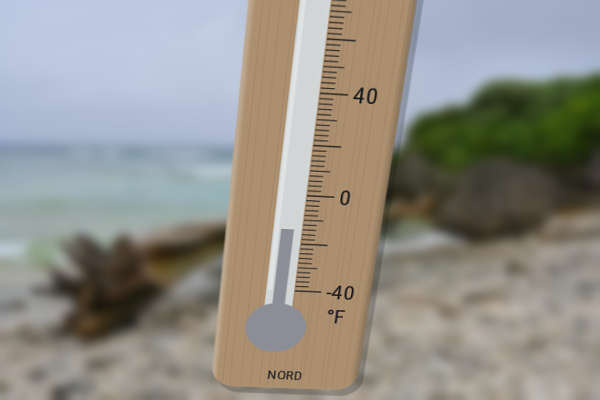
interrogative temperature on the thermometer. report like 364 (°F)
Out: -14 (°F)
